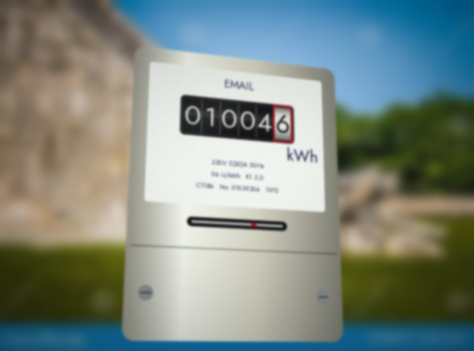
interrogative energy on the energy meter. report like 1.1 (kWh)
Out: 1004.6 (kWh)
